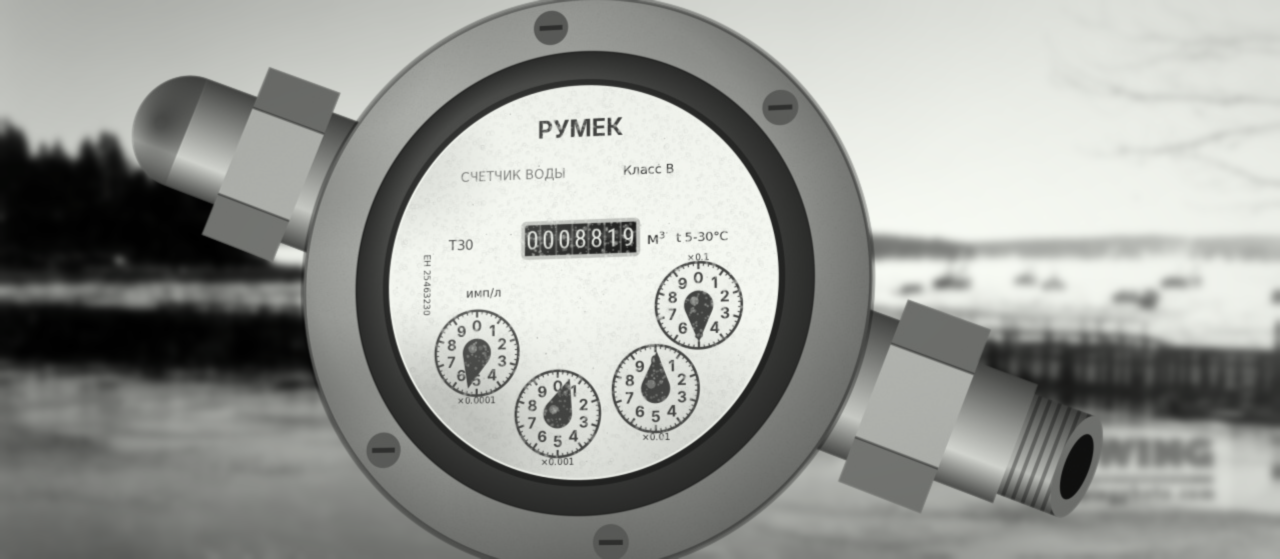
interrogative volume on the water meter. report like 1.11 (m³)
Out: 8819.5005 (m³)
